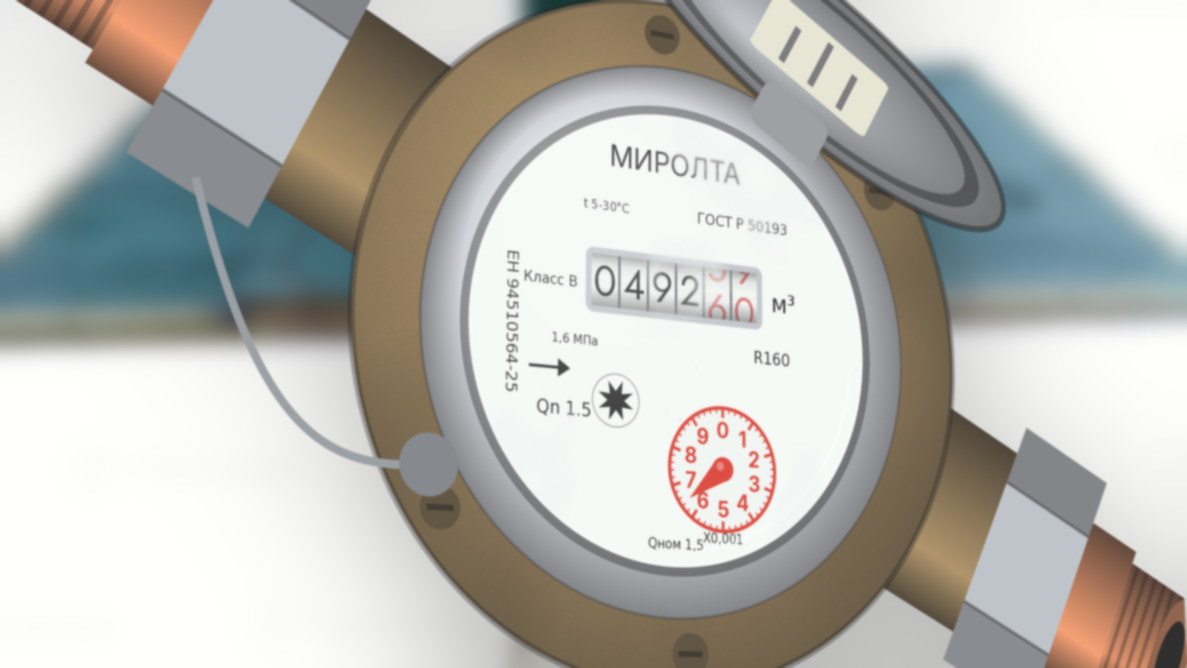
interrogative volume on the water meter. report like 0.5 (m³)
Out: 492.596 (m³)
